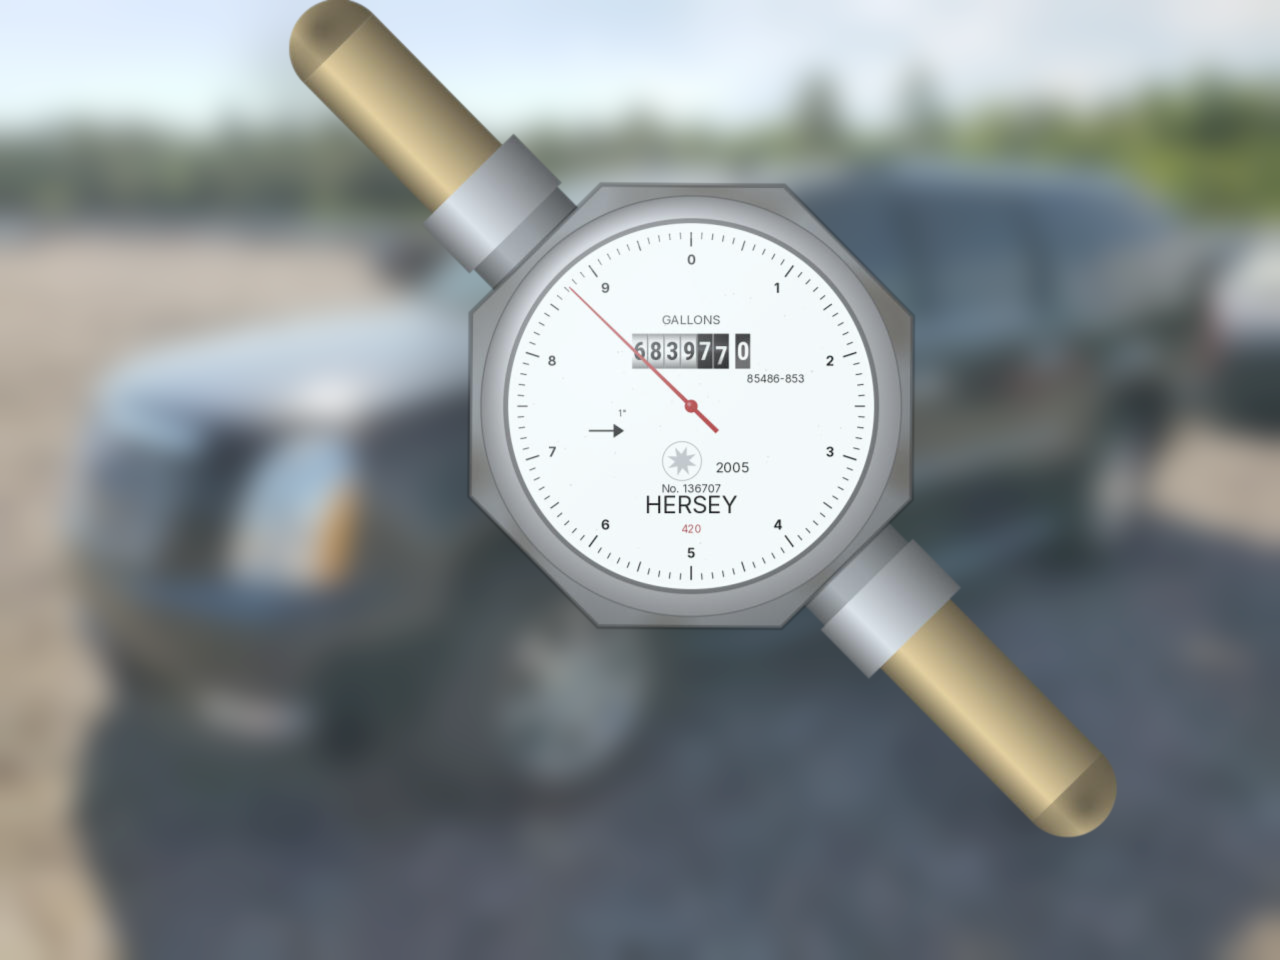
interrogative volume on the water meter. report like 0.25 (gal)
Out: 6839768.7 (gal)
